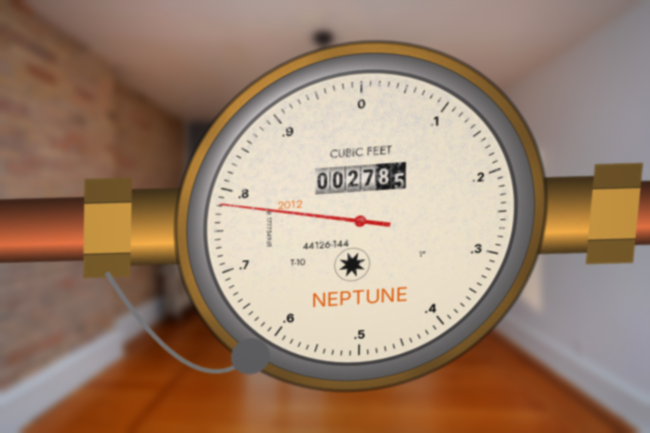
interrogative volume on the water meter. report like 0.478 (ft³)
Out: 2784.78 (ft³)
